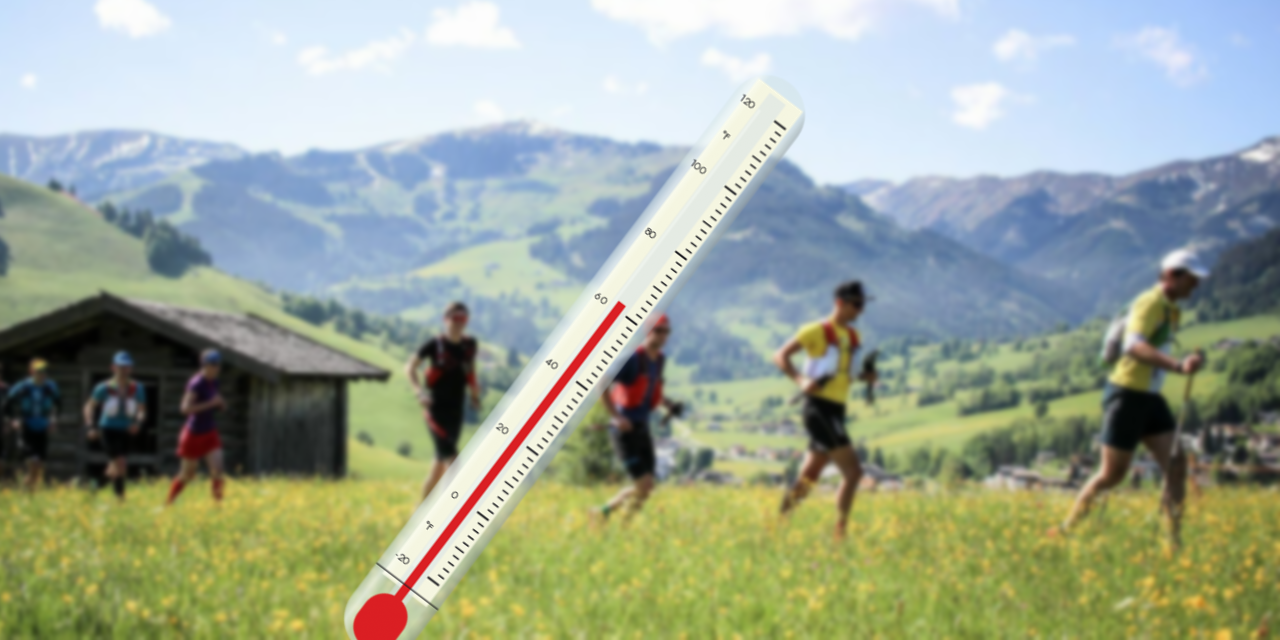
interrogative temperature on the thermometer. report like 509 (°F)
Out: 62 (°F)
